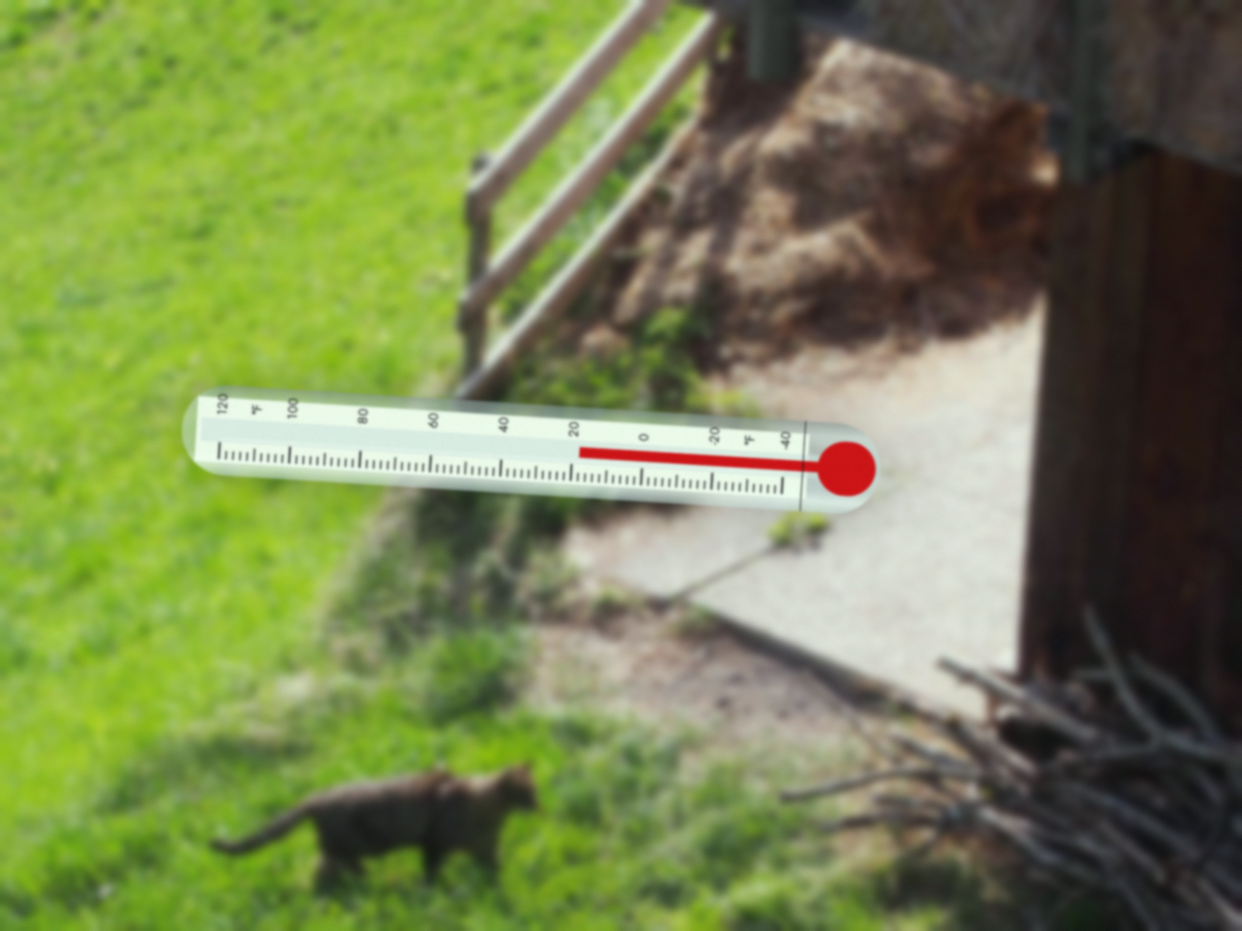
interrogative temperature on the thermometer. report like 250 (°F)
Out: 18 (°F)
